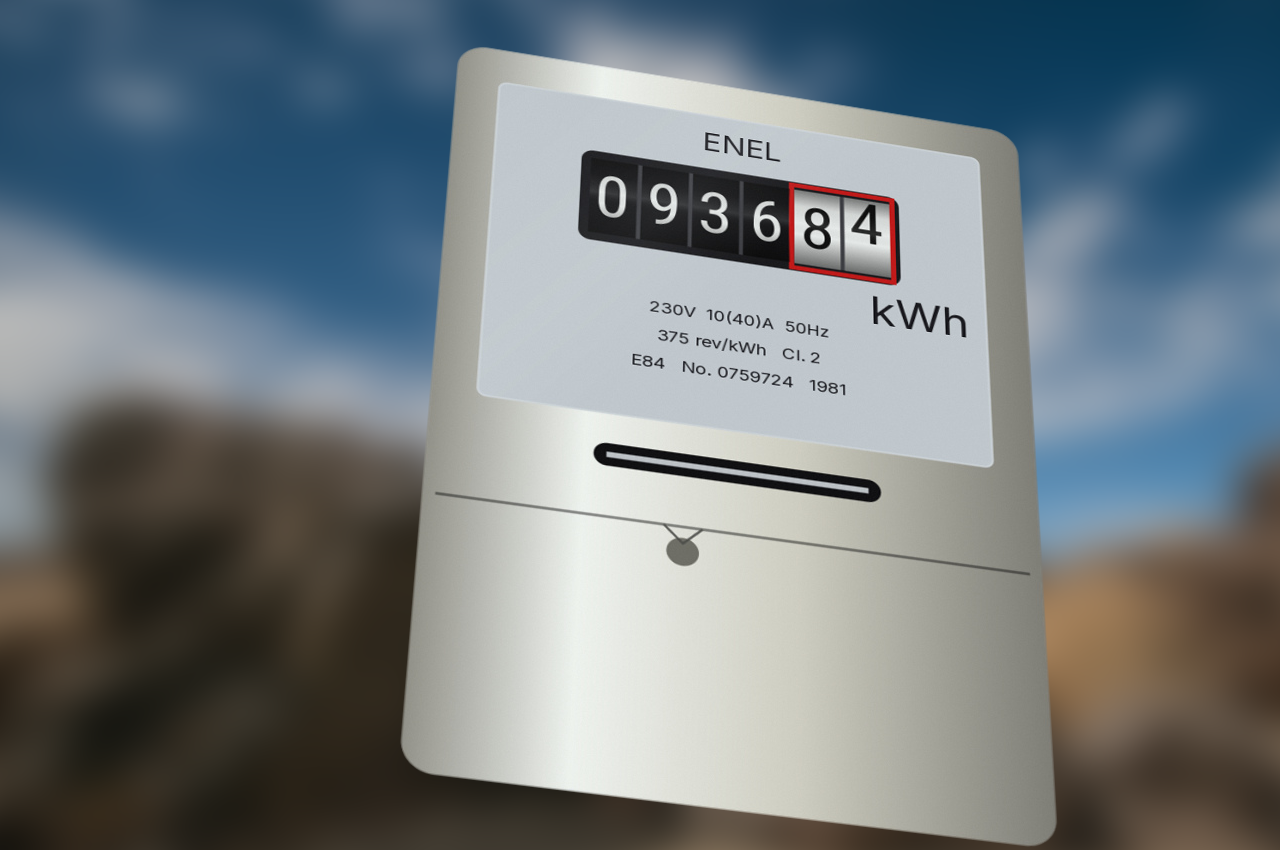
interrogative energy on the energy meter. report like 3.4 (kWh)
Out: 936.84 (kWh)
